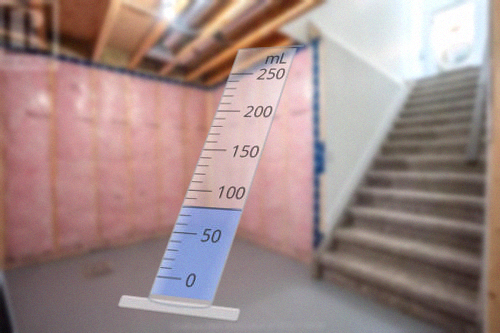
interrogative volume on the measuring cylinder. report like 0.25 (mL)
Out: 80 (mL)
